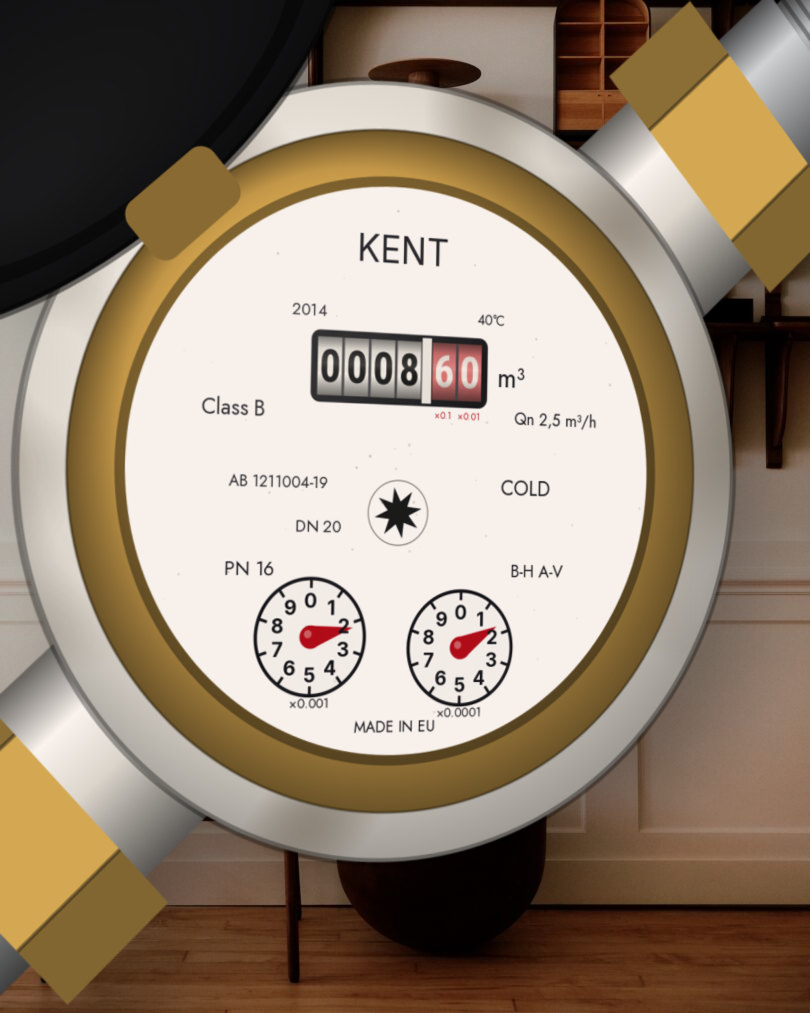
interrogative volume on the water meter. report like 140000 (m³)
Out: 8.6021 (m³)
